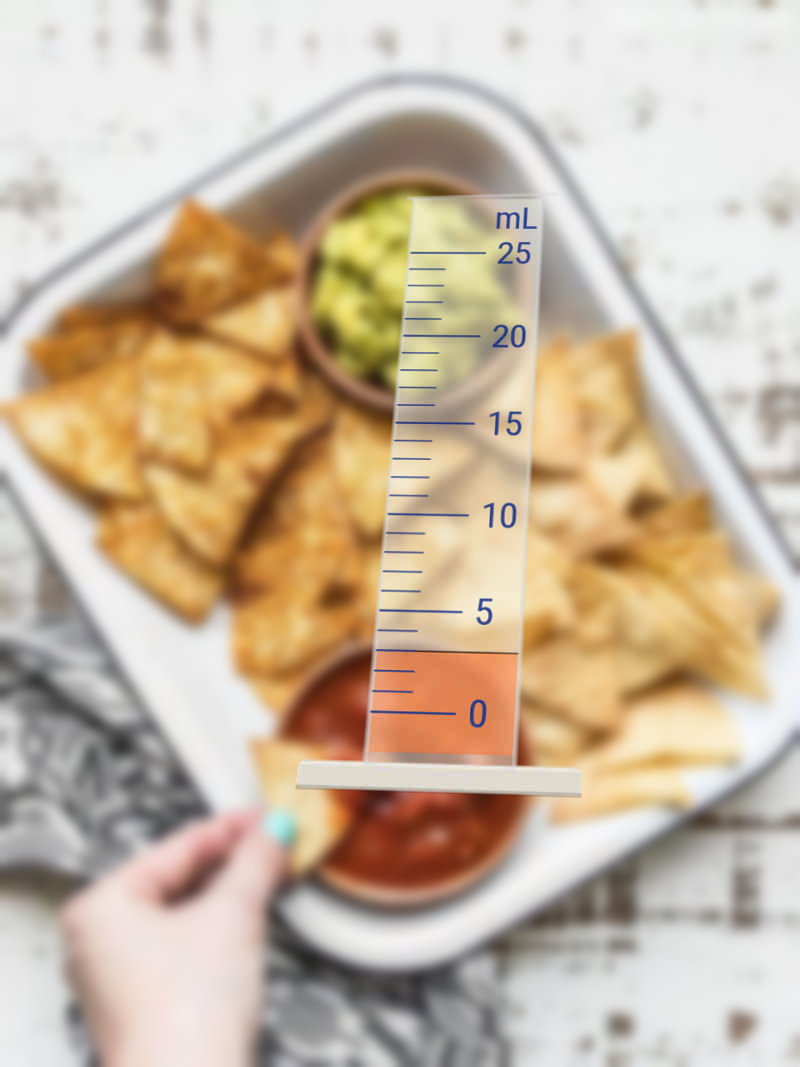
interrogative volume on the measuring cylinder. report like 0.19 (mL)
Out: 3 (mL)
